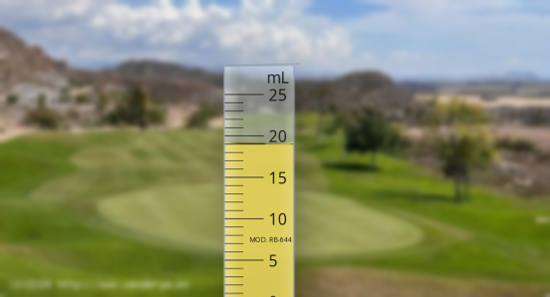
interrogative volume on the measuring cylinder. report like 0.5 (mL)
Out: 19 (mL)
